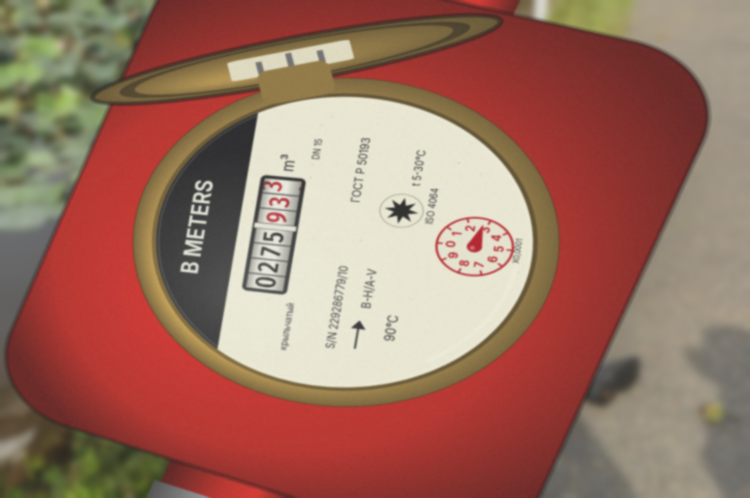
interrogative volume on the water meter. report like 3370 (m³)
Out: 275.9332 (m³)
